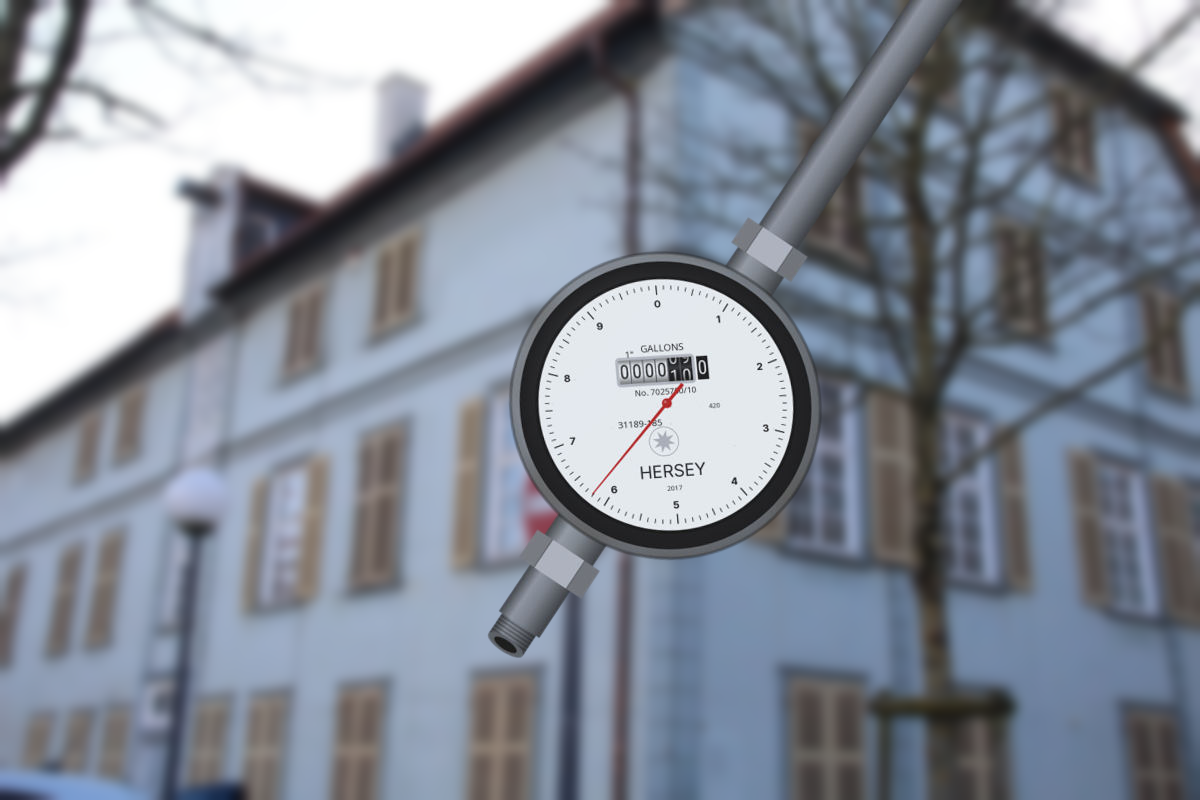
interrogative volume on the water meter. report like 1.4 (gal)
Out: 96.2 (gal)
